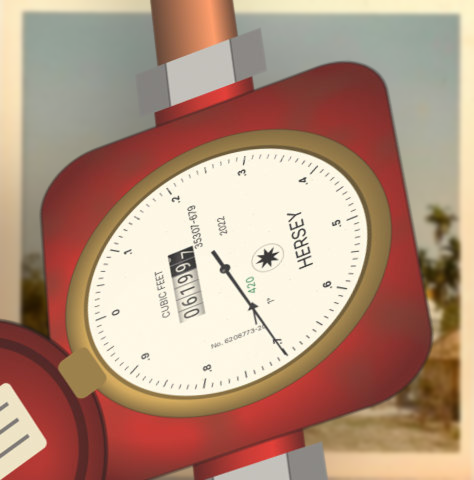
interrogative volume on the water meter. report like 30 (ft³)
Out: 61996.70 (ft³)
